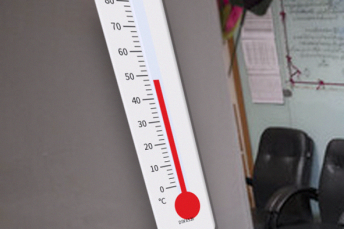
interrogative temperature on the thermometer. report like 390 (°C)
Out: 48 (°C)
